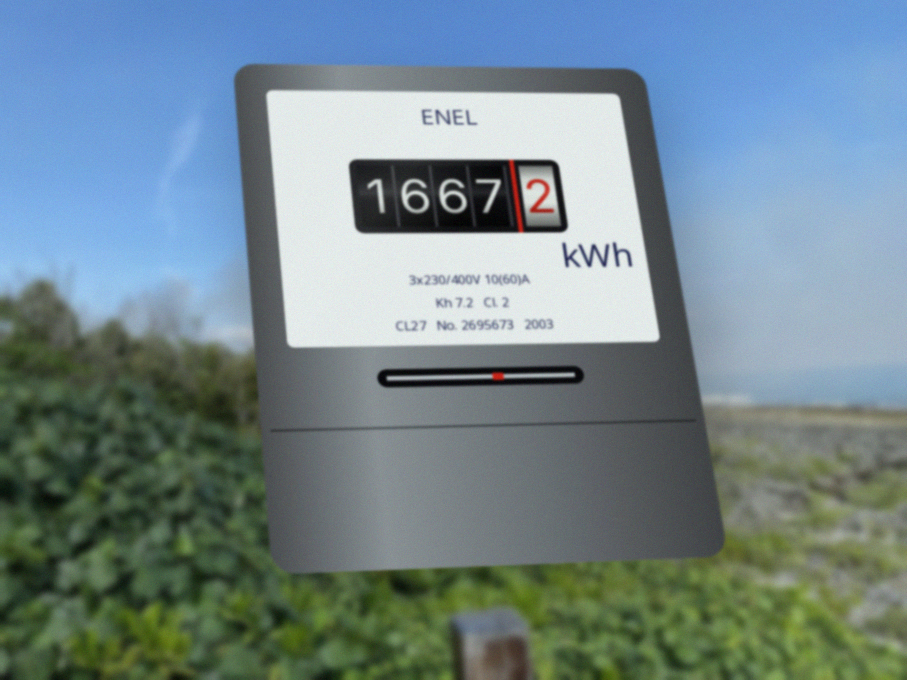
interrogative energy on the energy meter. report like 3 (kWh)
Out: 1667.2 (kWh)
